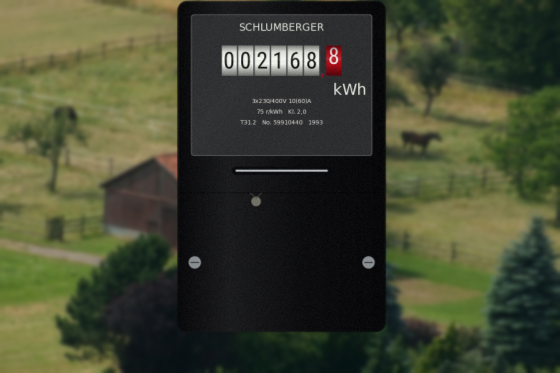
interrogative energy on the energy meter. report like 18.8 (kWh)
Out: 2168.8 (kWh)
